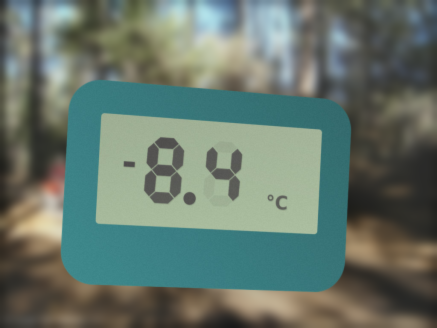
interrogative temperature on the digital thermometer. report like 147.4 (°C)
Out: -8.4 (°C)
